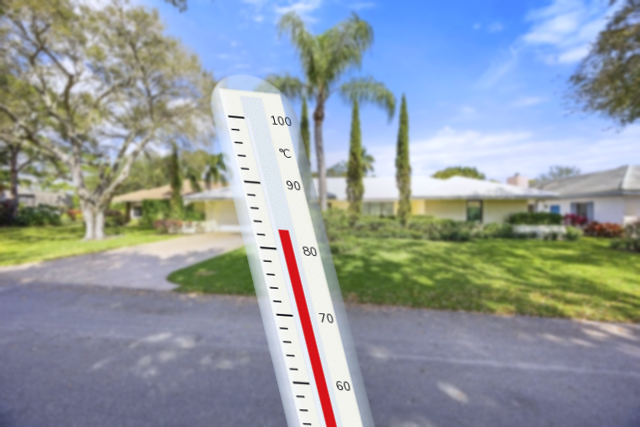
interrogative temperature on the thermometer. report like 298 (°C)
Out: 83 (°C)
